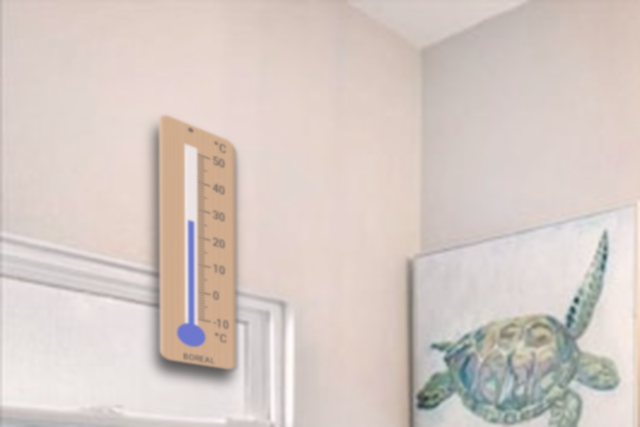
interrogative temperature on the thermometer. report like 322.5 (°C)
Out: 25 (°C)
